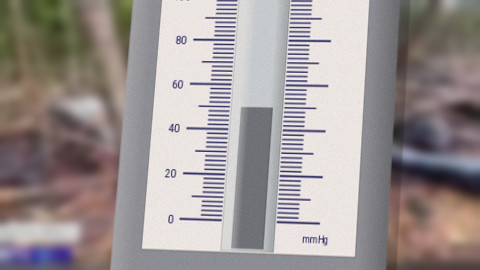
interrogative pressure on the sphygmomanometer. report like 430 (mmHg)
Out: 50 (mmHg)
